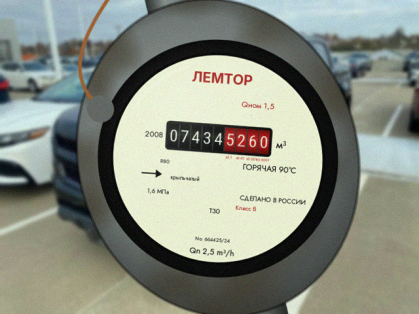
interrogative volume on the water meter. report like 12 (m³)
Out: 7434.5260 (m³)
